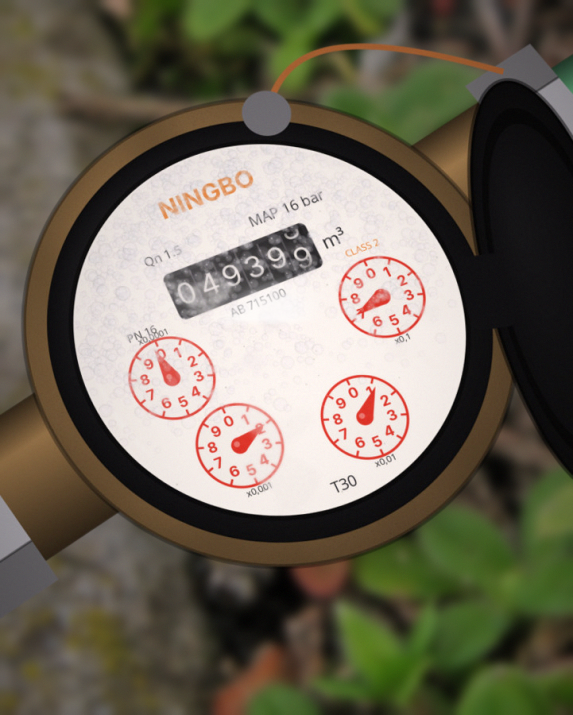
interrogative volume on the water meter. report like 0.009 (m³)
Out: 49398.7119 (m³)
